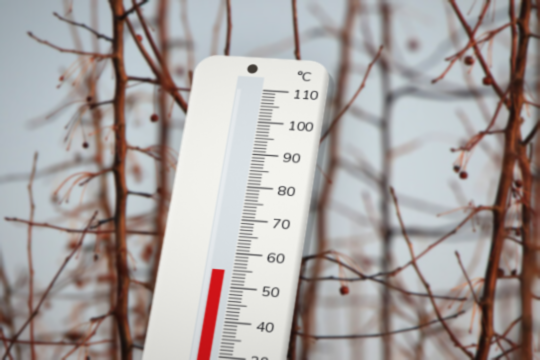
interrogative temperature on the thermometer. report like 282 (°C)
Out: 55 (°C)
